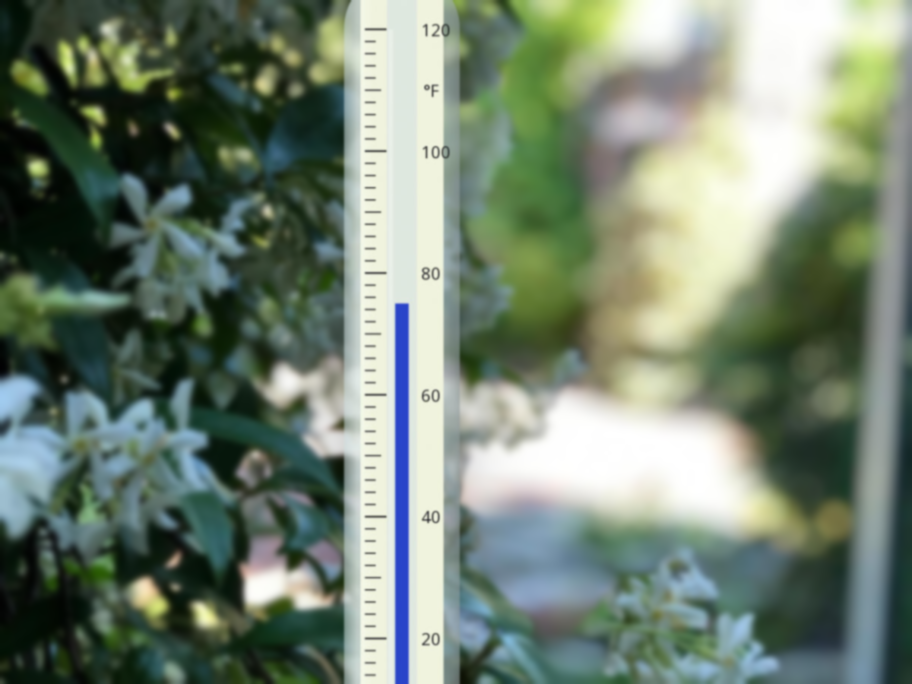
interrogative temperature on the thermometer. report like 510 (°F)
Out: 75 (°F)
